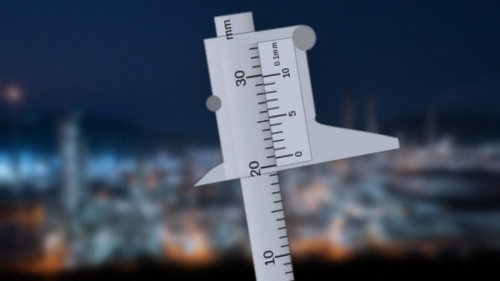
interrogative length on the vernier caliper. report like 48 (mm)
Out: 20.8 (mm)
